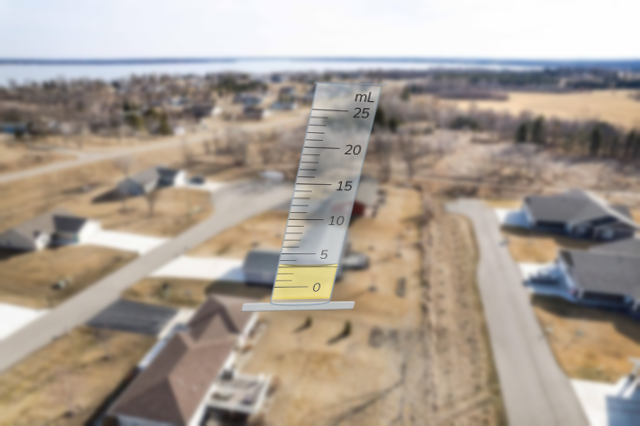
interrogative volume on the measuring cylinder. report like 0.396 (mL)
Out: 3 (mL)
